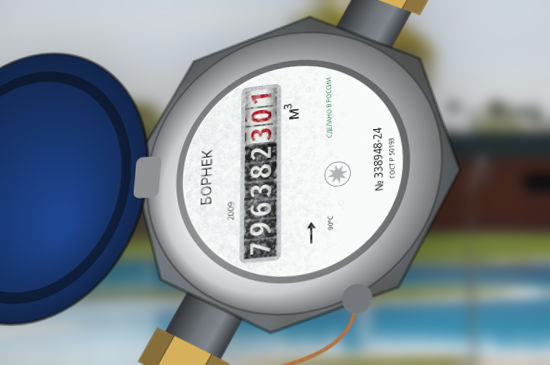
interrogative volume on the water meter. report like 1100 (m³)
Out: 796382.301 (m³)
